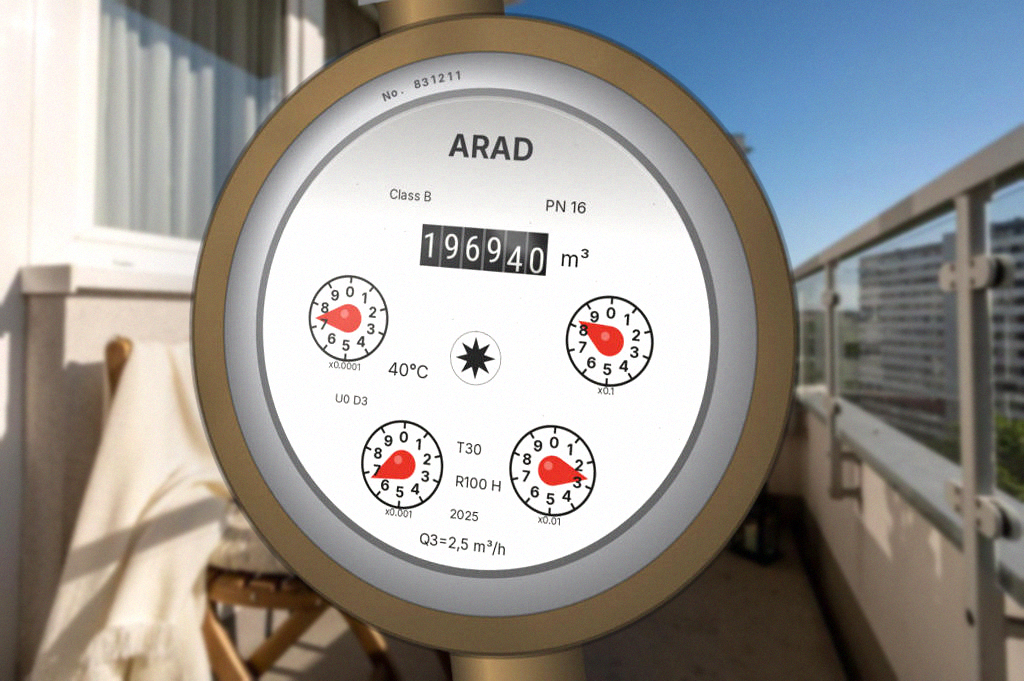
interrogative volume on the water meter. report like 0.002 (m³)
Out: 196939.8267 (m³)
